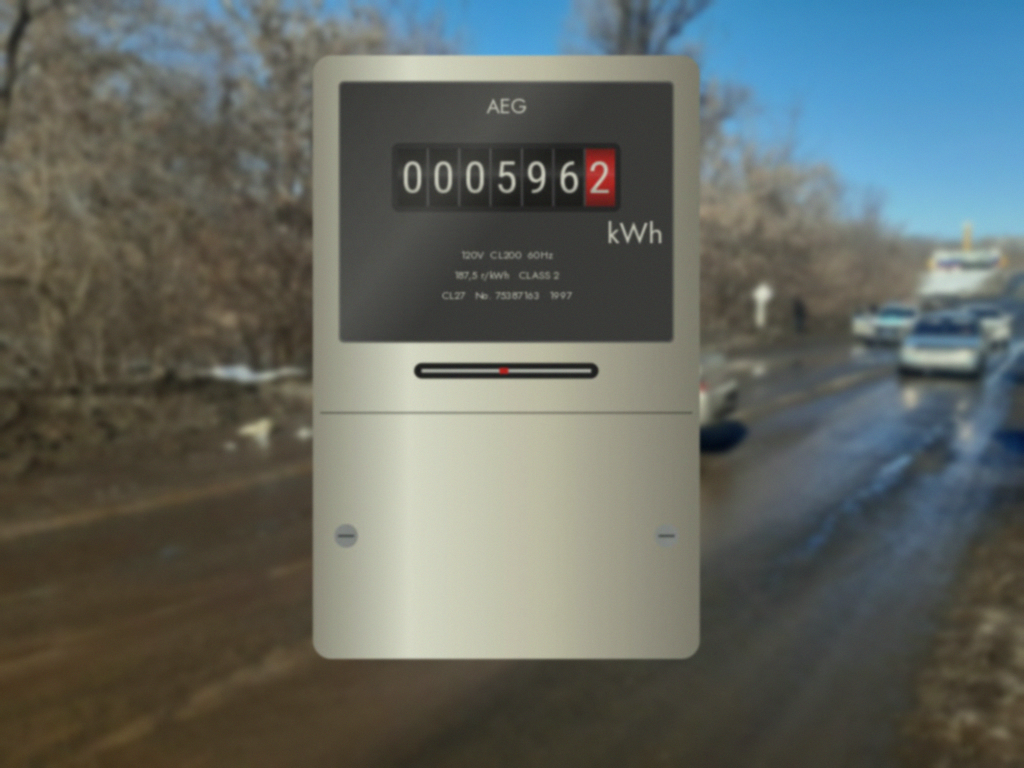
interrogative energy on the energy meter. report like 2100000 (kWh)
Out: 596.2 (kWh)
